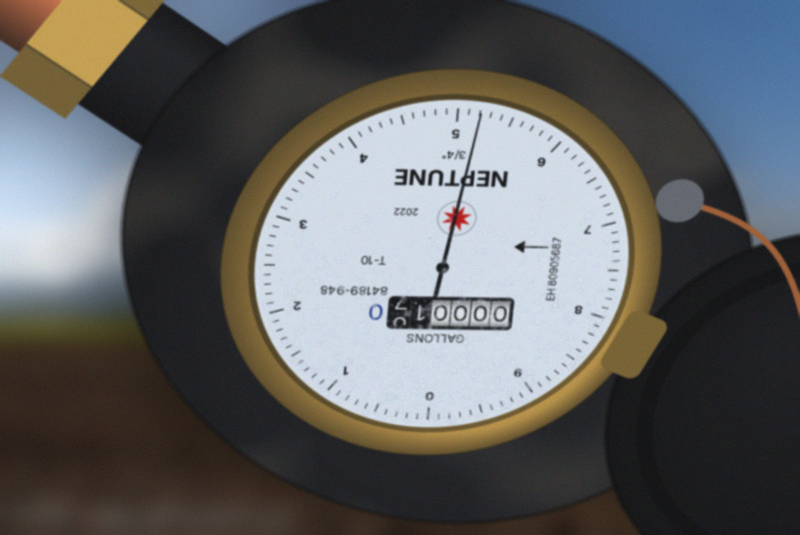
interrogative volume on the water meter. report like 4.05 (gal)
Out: 165.2 (gal)
